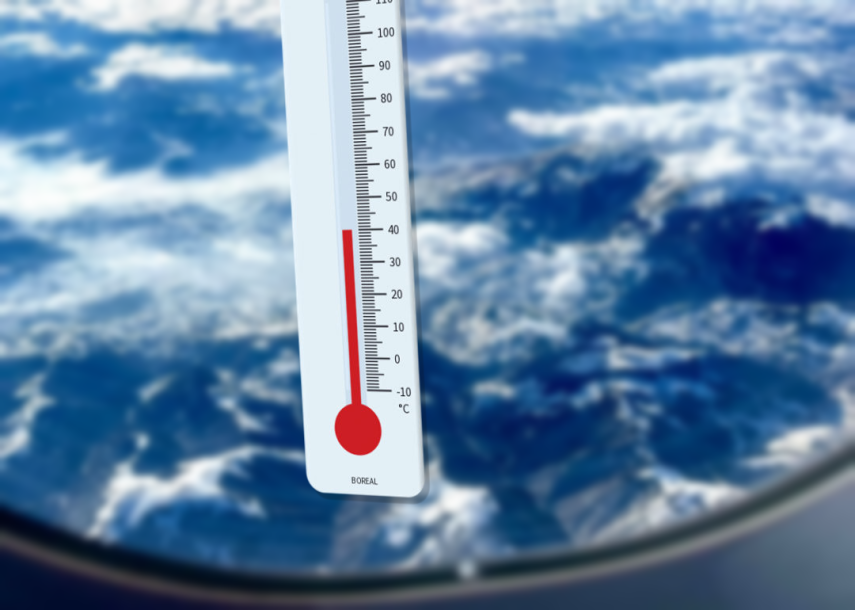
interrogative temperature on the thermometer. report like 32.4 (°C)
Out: 40 (°C)
